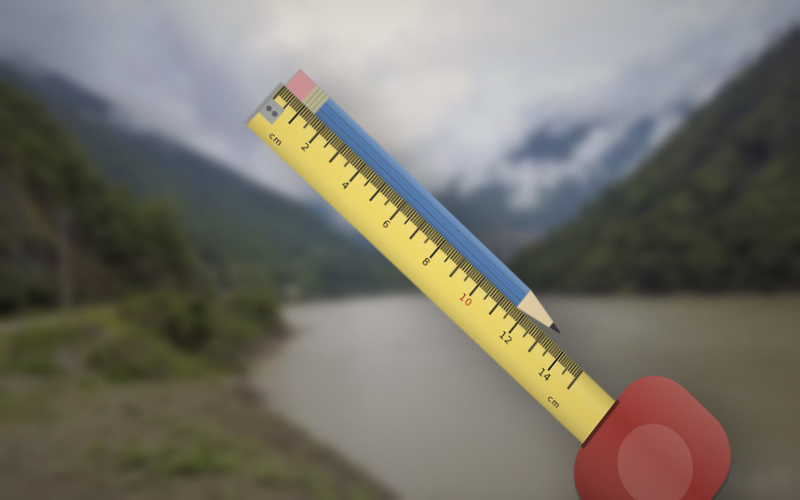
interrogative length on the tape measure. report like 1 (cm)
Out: 13.5 (cm)
